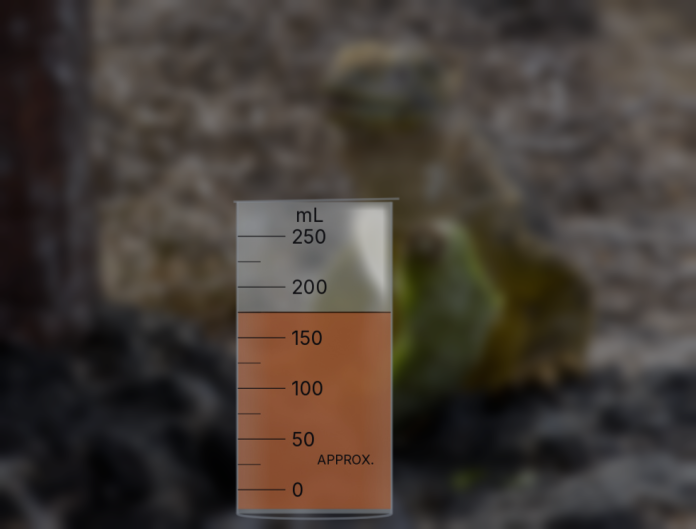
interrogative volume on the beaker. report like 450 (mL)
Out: 175 (mL)
